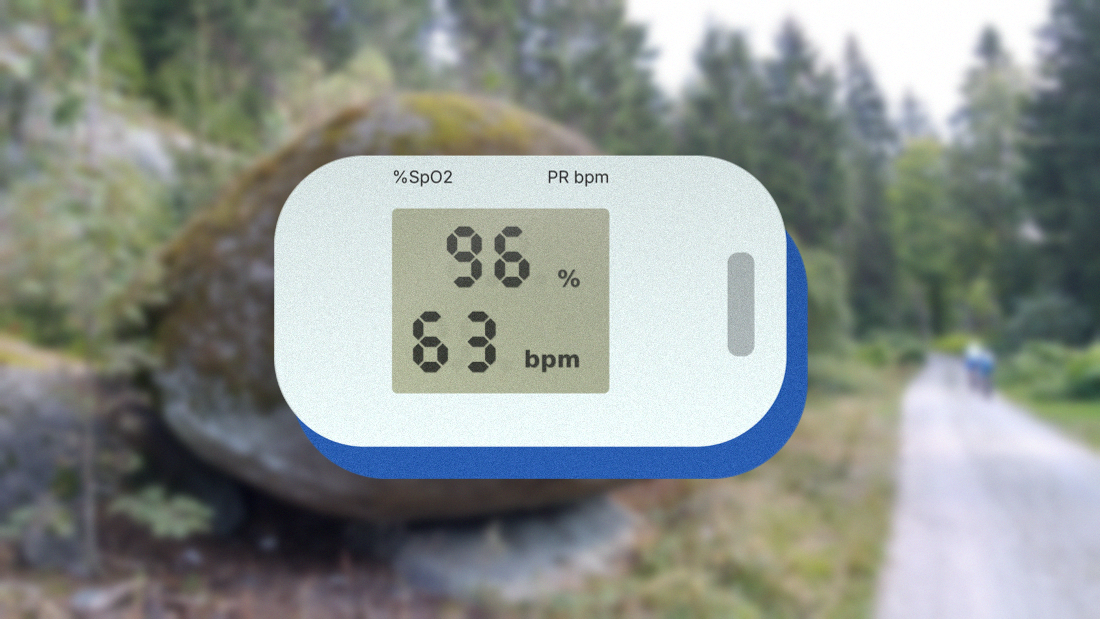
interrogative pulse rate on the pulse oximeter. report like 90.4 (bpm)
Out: 63 (bpm)
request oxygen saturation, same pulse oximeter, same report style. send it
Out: 96 (%)
